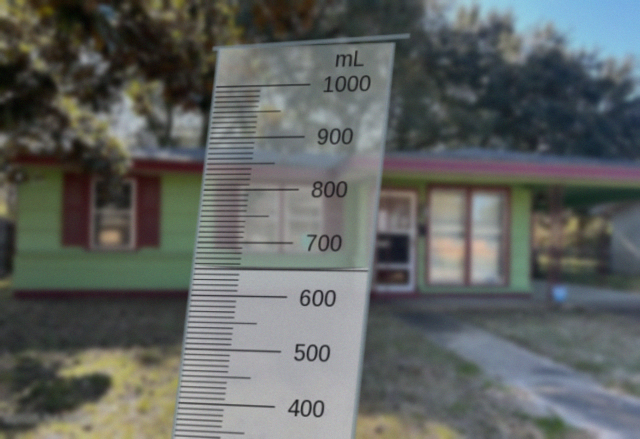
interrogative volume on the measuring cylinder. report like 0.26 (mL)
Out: 650 (mL)
